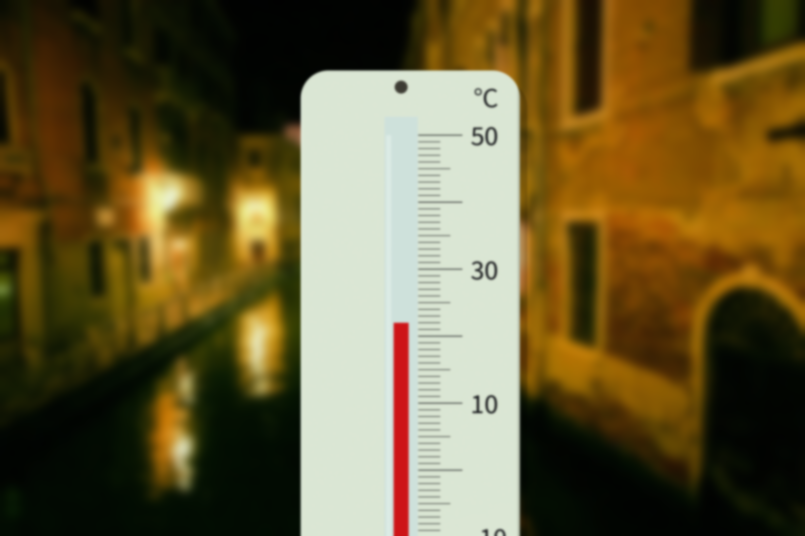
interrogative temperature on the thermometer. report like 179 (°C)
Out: 22 (°C)
